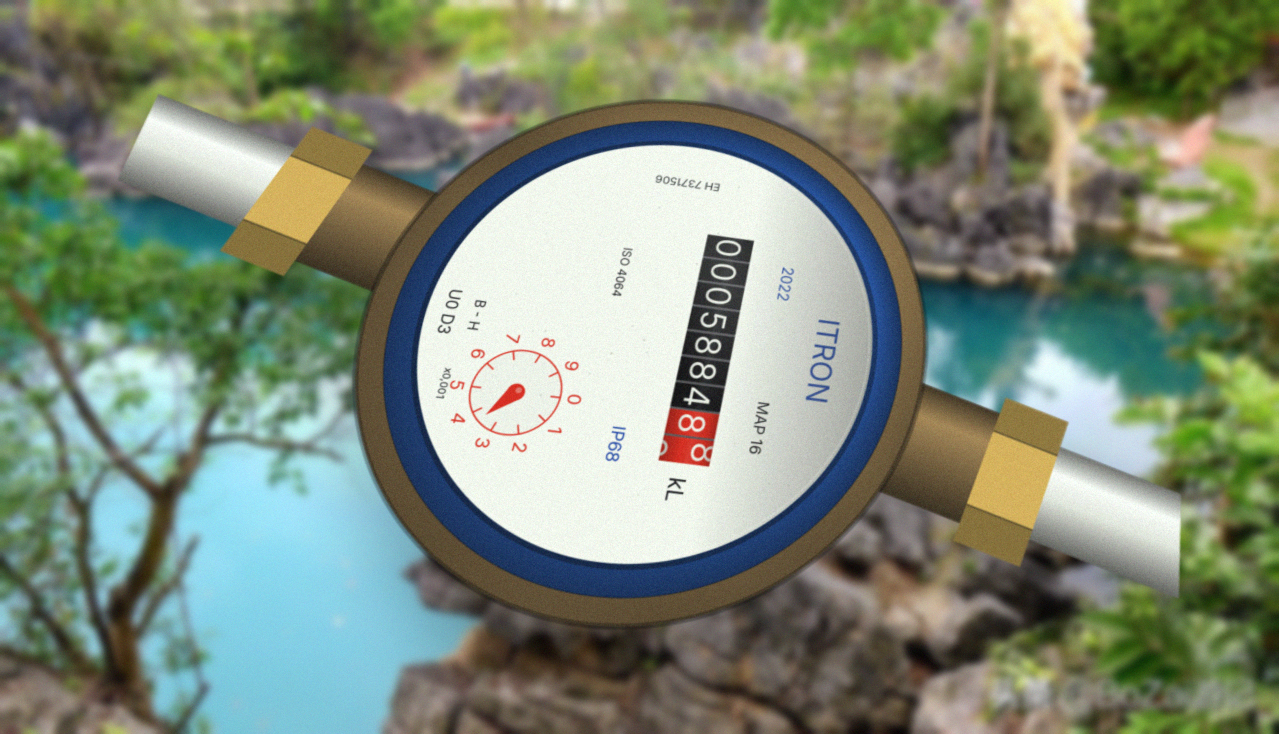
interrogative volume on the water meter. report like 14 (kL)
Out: 5884.883 (kL)
